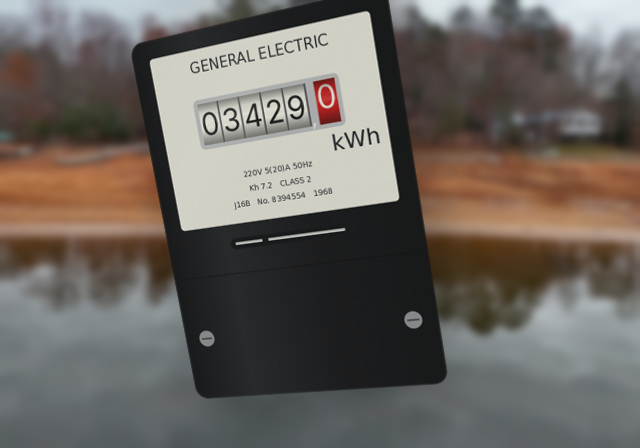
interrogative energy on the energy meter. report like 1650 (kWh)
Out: 3429.0 (kWh)
